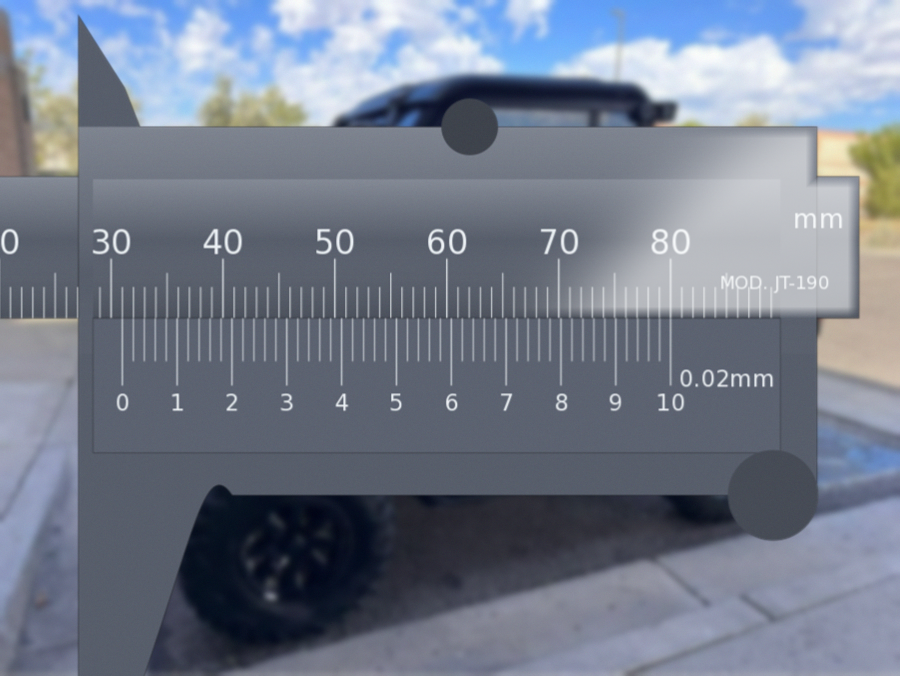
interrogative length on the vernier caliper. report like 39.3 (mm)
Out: 31.0 (mm)
